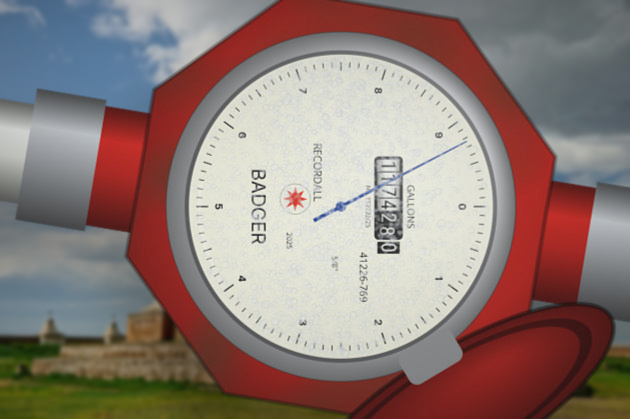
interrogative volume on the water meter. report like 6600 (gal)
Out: 1174279.2 (gal)
